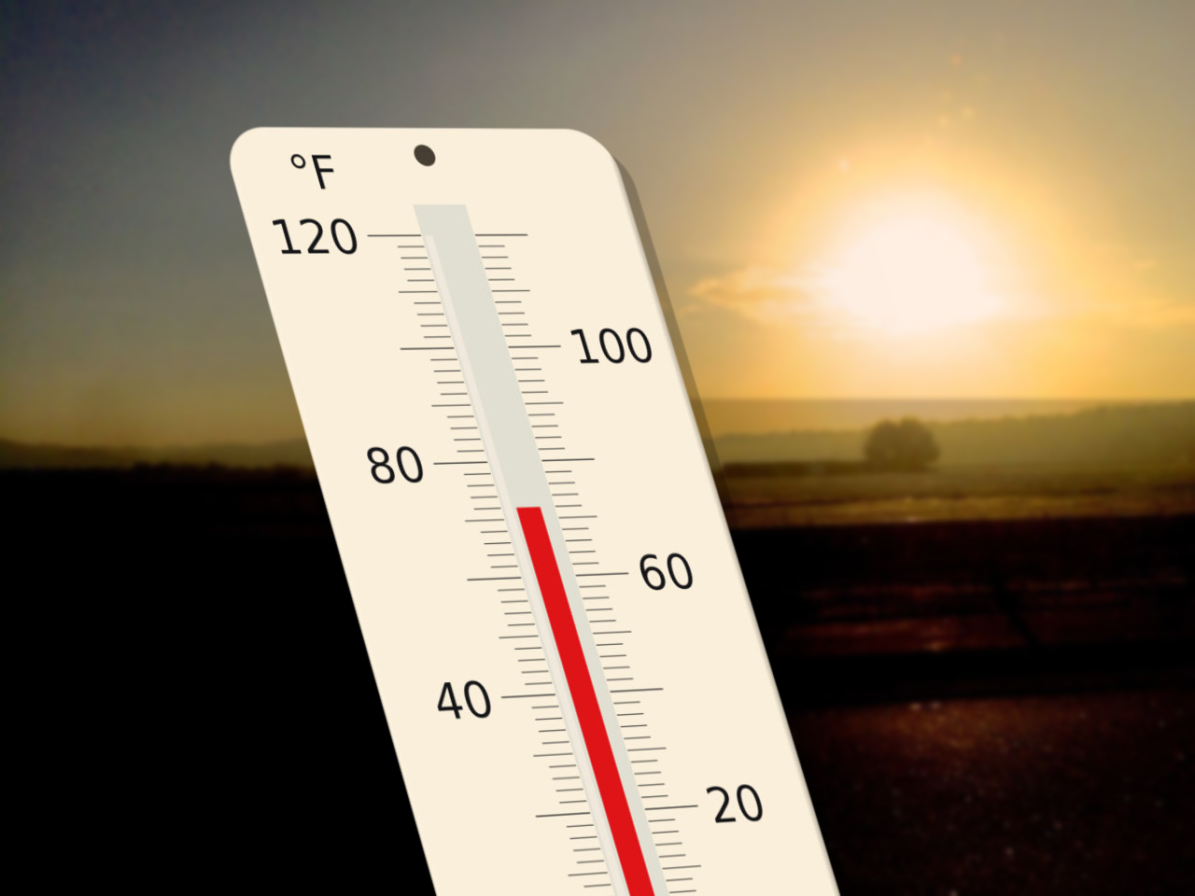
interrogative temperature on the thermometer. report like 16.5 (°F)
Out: 72 (°F)
